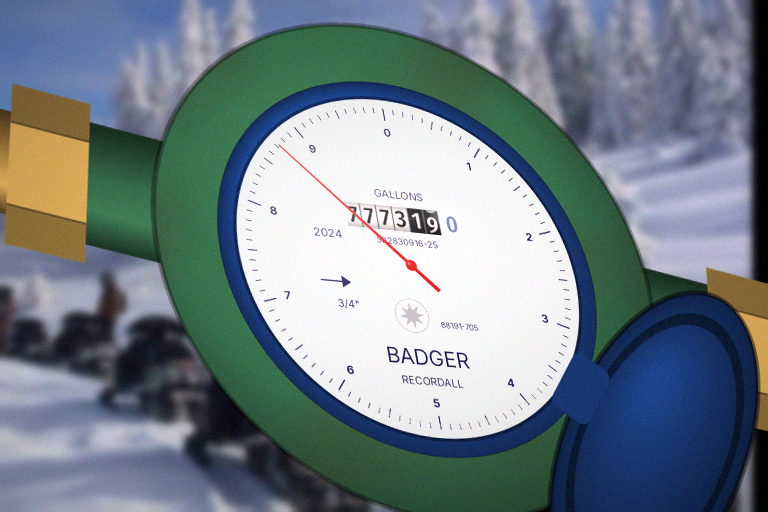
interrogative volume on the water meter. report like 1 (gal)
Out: 7773188.7 (gal)
